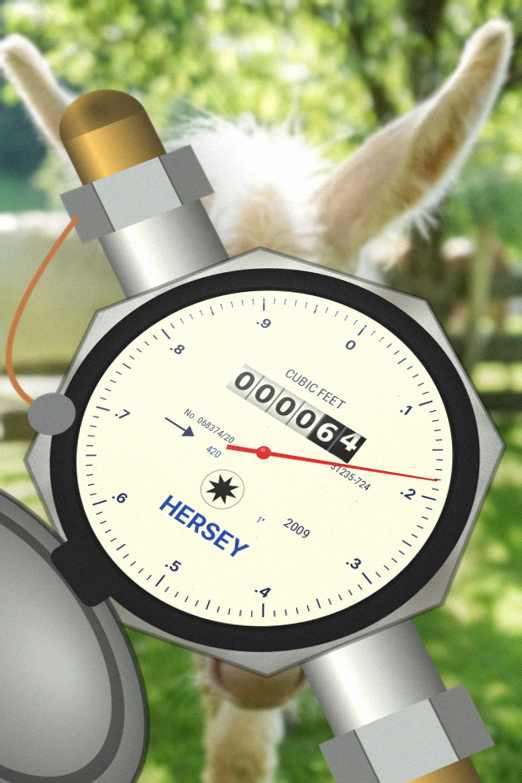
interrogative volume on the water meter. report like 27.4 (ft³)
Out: 64.18 (ft³)
